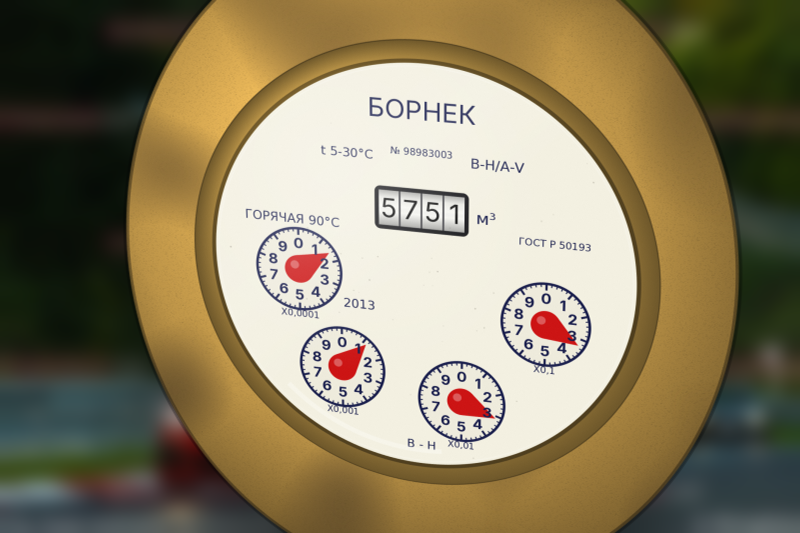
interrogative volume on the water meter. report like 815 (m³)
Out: 5751.3311 (m³)
